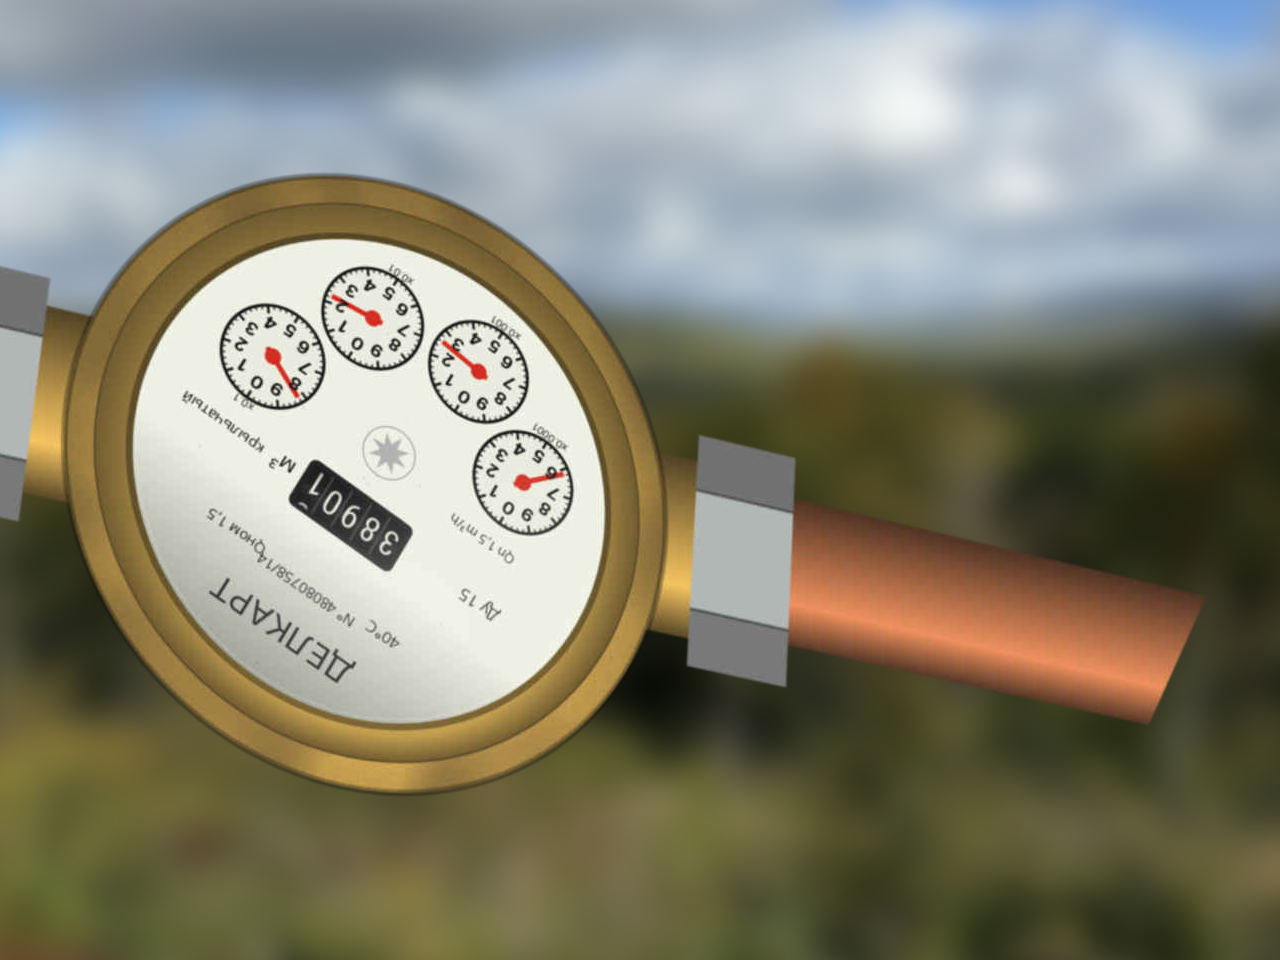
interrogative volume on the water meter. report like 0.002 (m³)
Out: 38900.8226 (m³)
